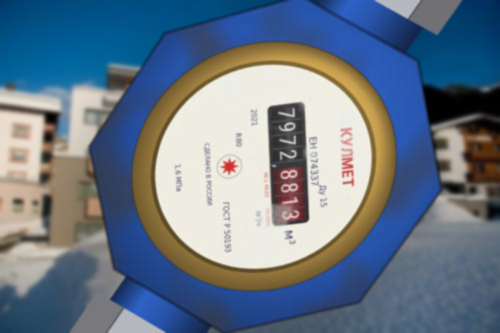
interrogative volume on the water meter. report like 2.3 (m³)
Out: 7972.8813 (m³)
